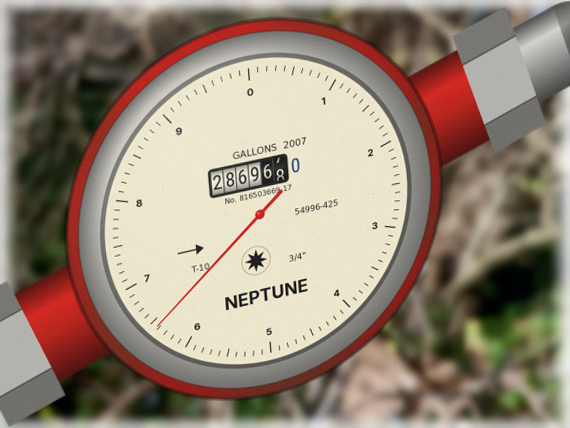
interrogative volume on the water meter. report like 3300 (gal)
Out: 2869676.4 (gal)
